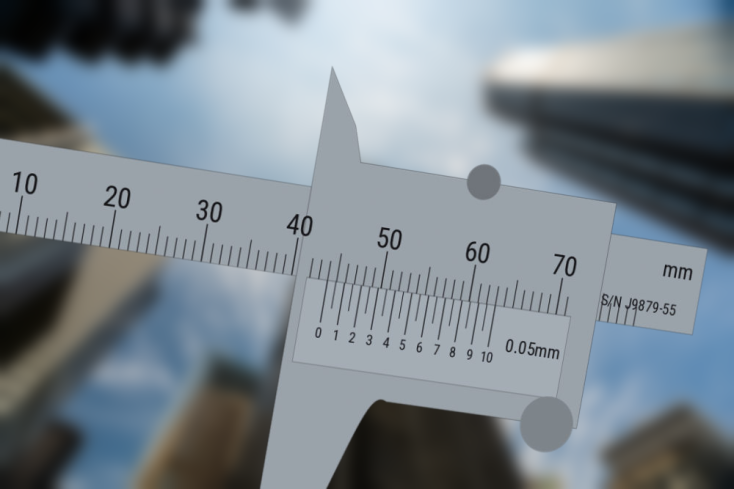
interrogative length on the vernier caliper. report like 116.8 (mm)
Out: 44.0 (mm)
